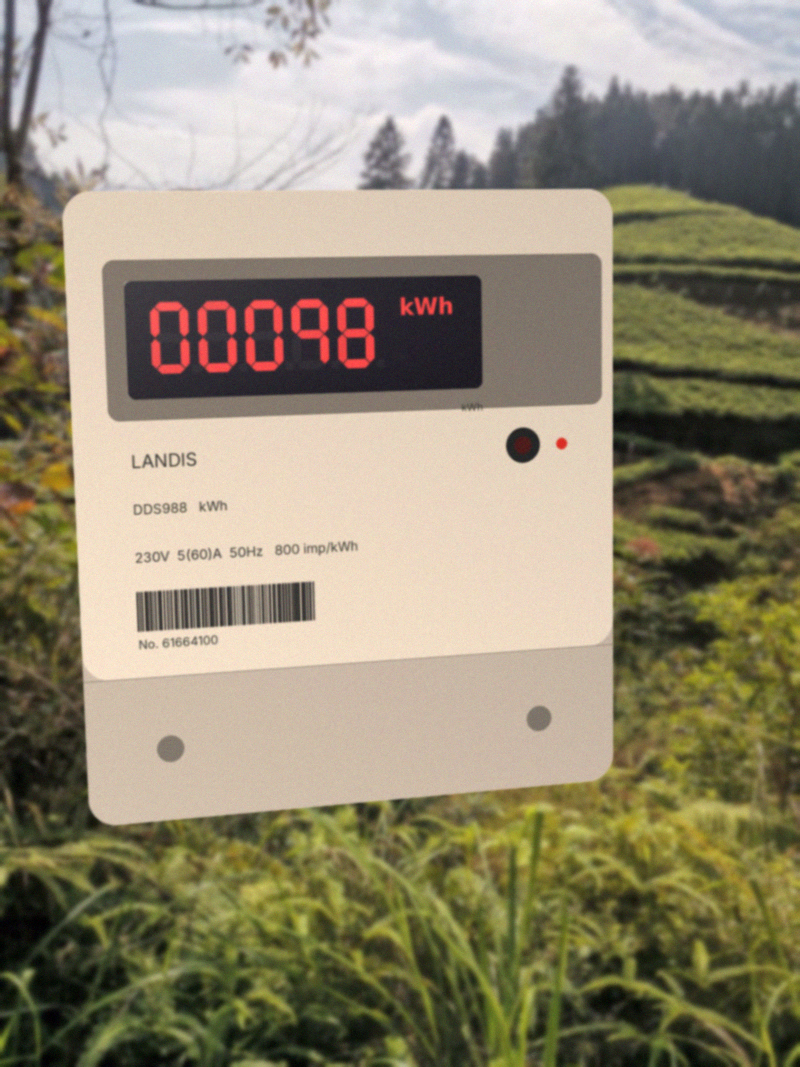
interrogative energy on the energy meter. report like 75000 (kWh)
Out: 98 (kWh)
